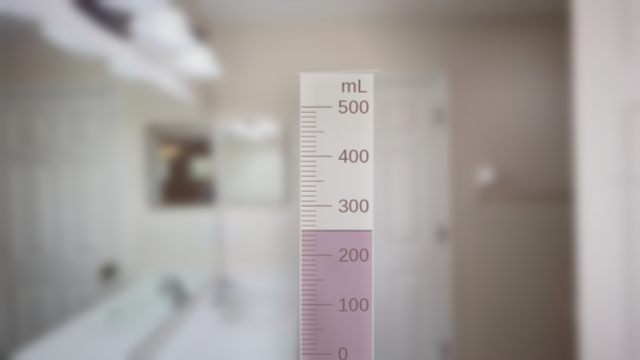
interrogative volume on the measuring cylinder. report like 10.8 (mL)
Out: 250 (mL)
